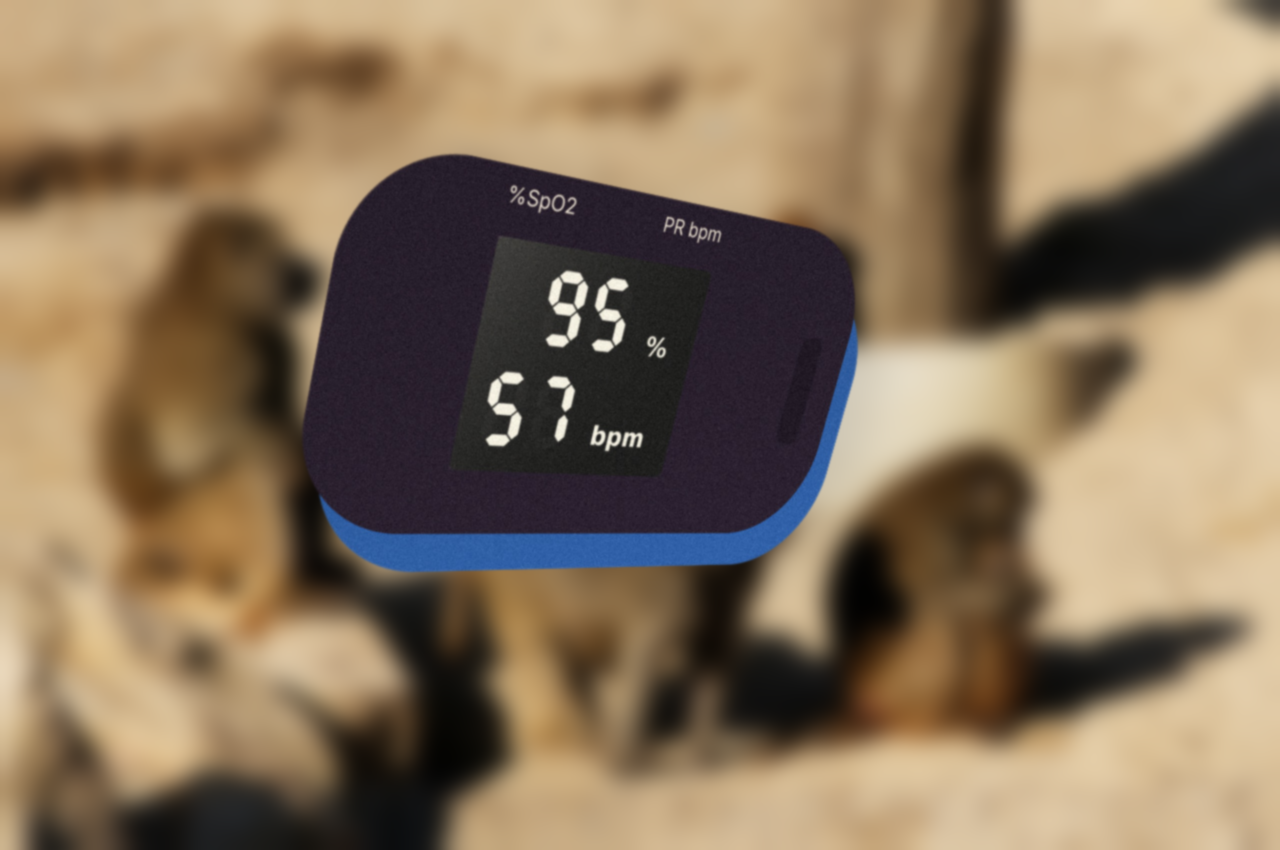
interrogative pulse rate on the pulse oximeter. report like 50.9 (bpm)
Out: 57 (bpm)
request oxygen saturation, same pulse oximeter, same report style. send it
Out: 95 (%)
